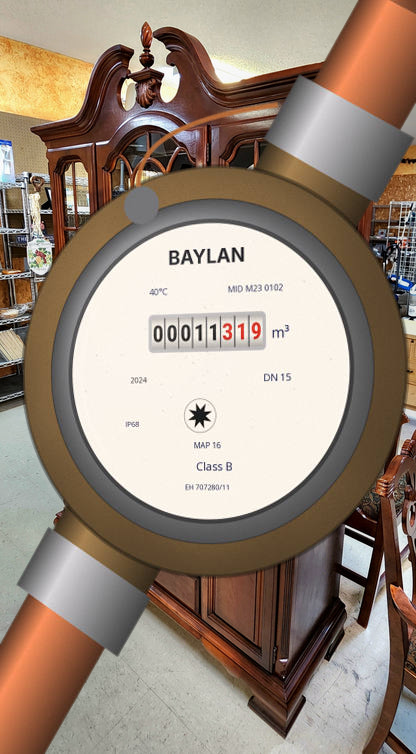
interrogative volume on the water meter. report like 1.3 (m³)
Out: 11.319 (m³)
